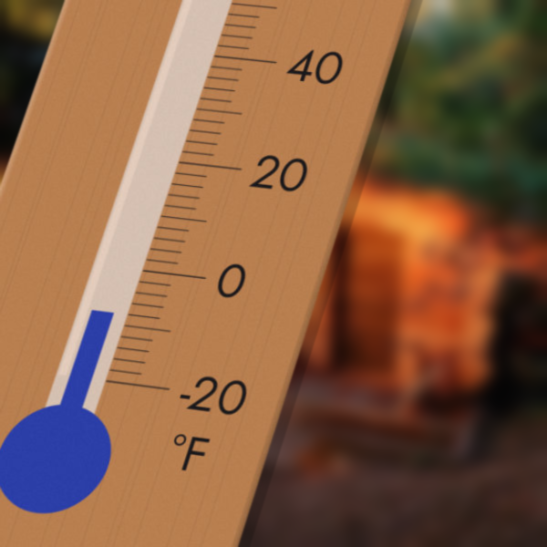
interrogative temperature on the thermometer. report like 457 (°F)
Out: -8 (°F)
